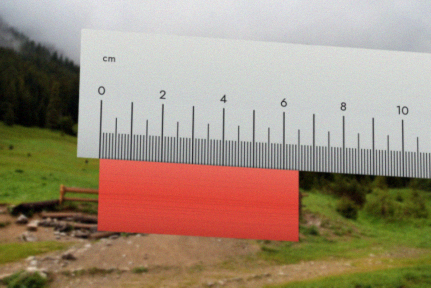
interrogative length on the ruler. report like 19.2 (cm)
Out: 6.5 (cm)
